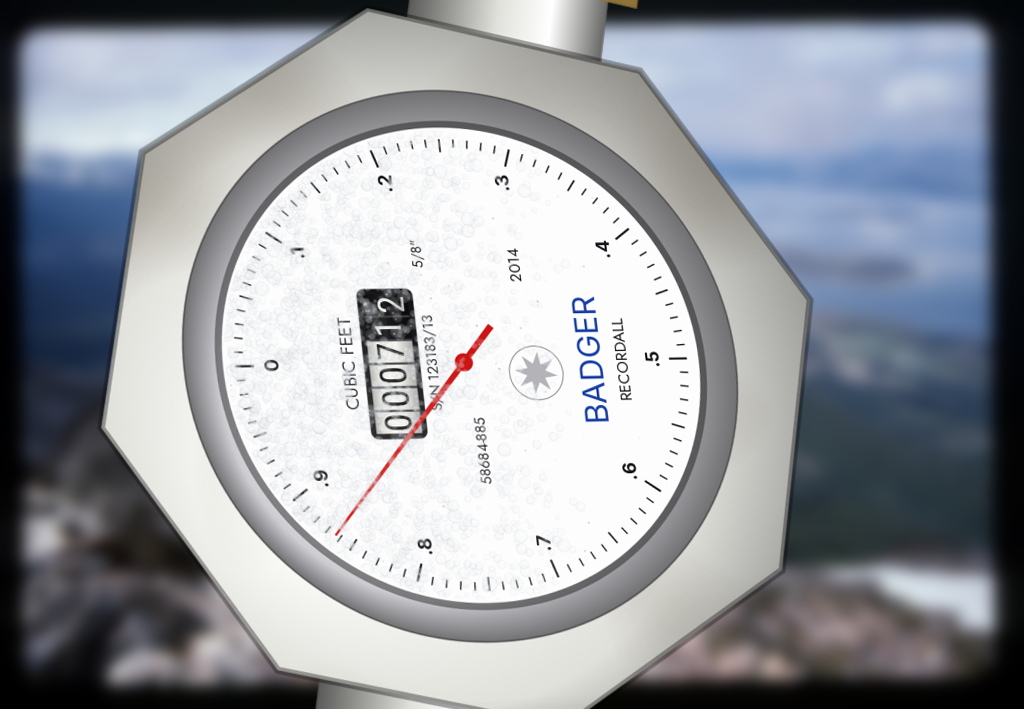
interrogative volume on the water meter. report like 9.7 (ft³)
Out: 711.86 (ft³)
